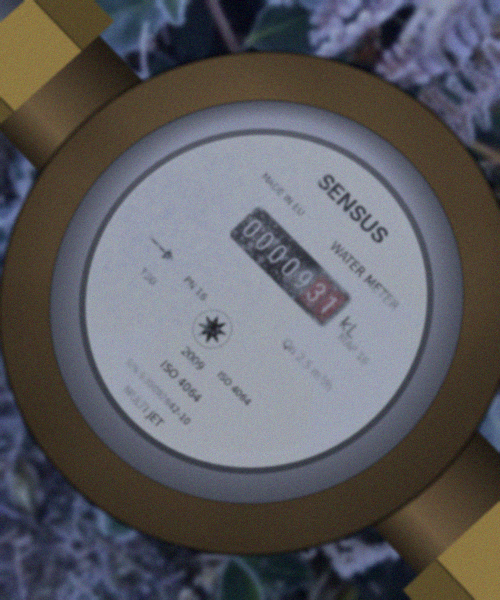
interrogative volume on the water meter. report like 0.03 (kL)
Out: 9.31 (kL)
